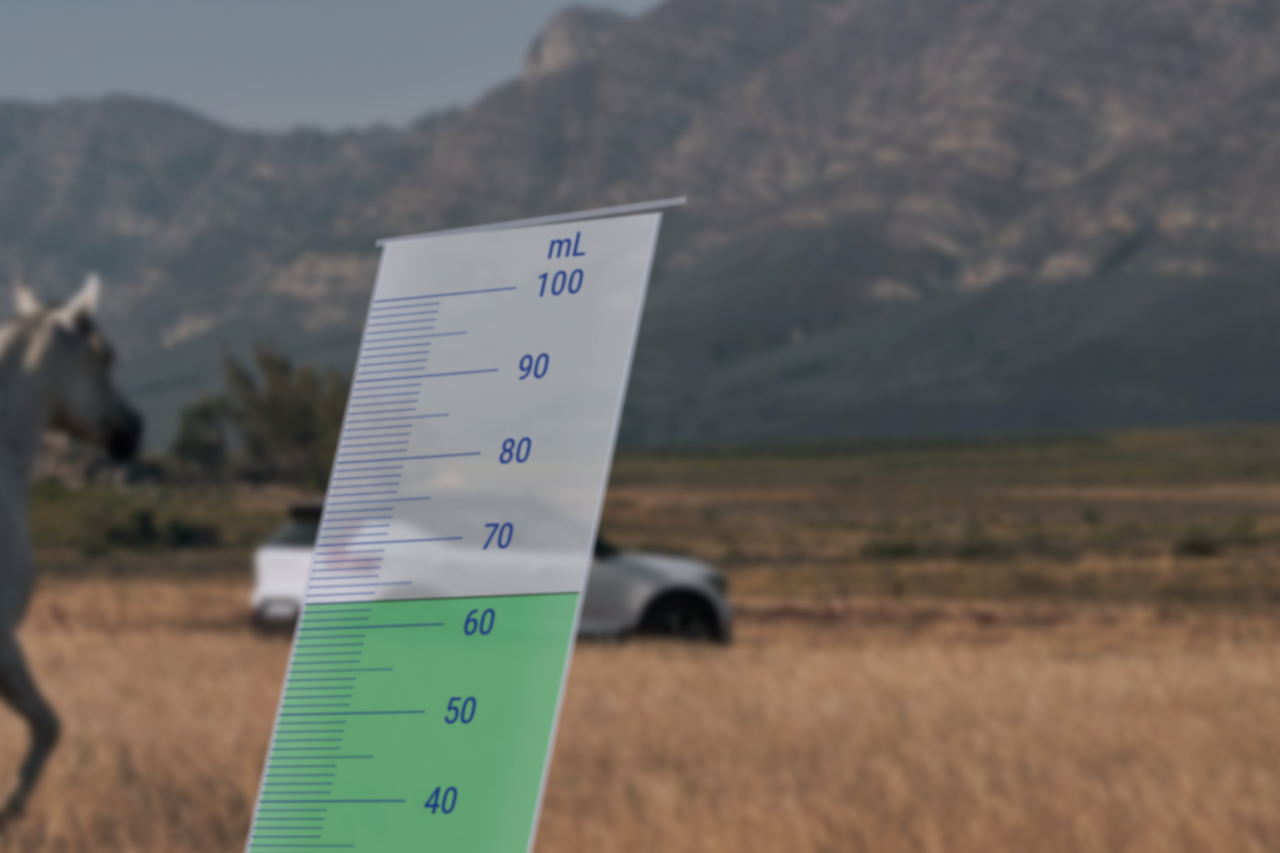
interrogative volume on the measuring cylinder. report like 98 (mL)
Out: 63 (mL)
